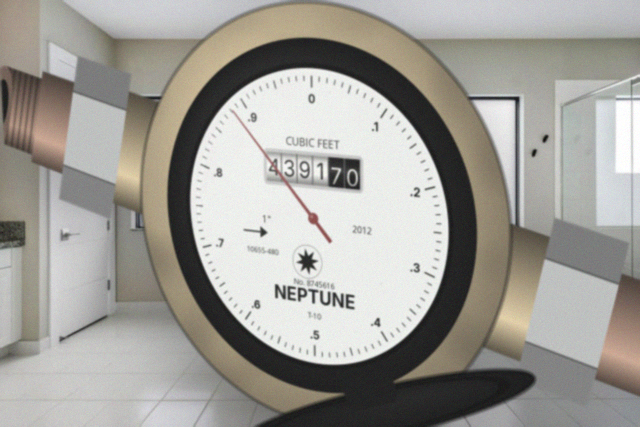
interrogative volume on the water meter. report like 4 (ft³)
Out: 439169.88 (ft³)
